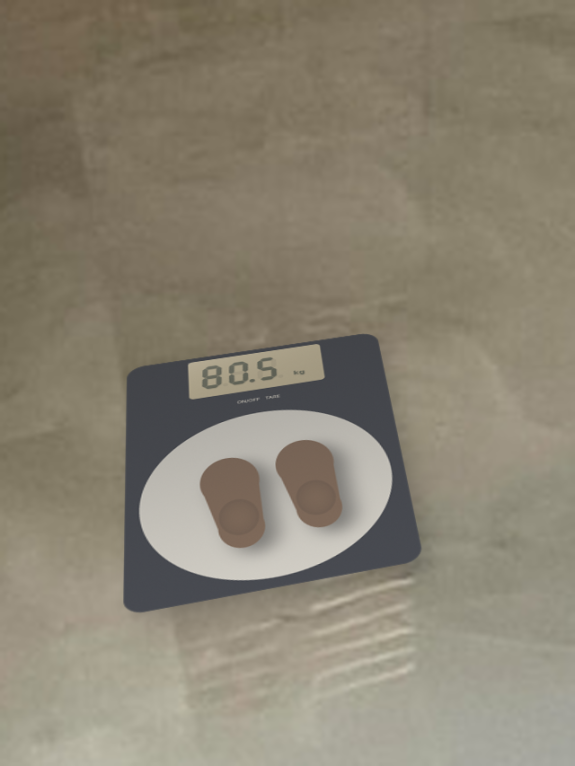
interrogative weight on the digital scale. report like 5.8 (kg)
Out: 80.5 (kg)
